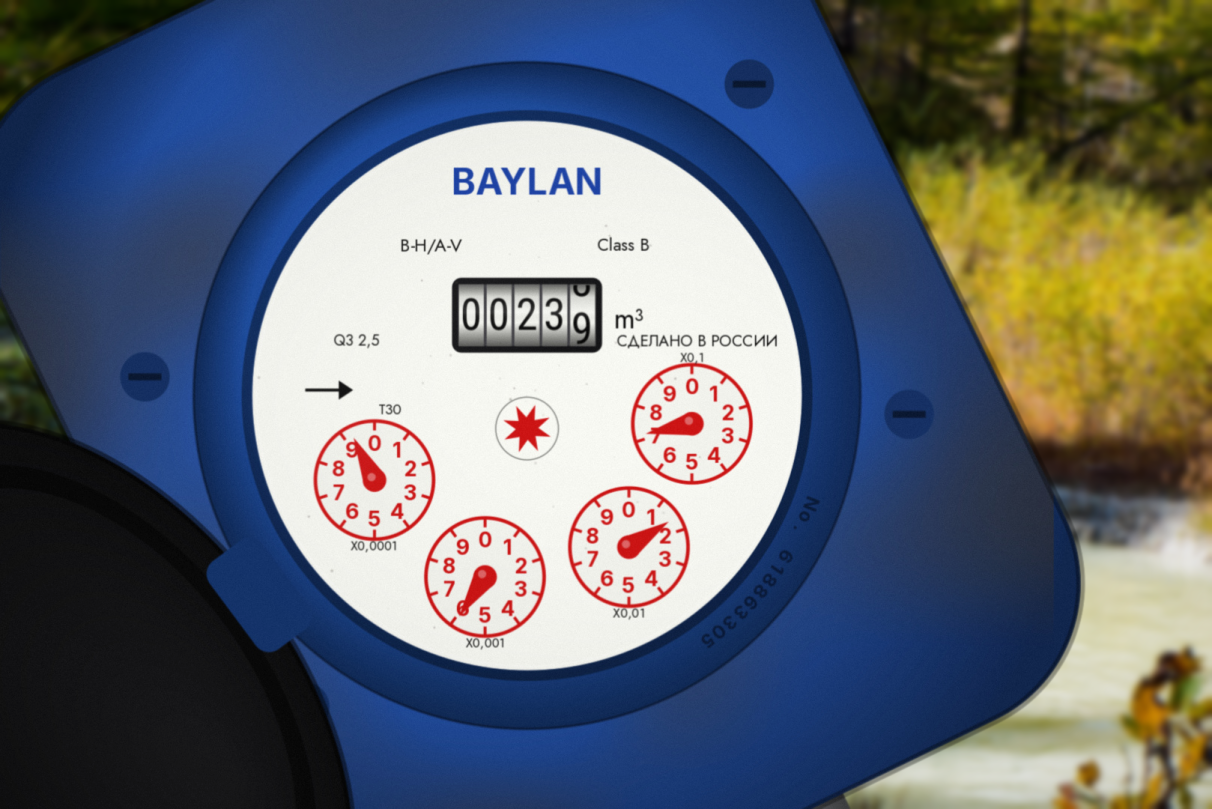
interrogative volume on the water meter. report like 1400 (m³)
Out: 238.7159 (m³)
